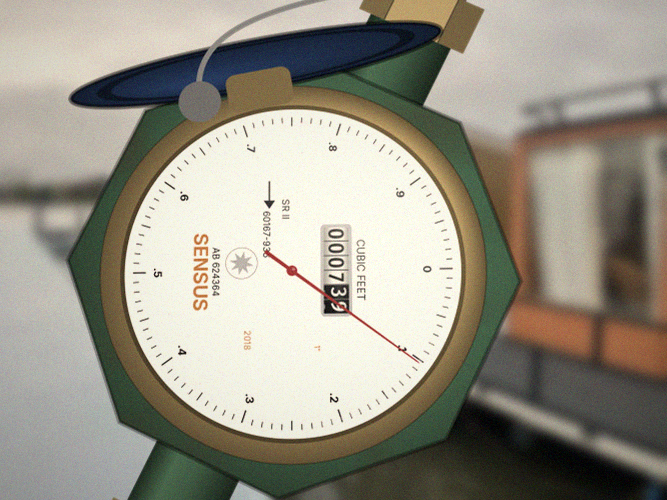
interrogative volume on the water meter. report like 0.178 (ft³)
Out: 739.10 (ft³)
